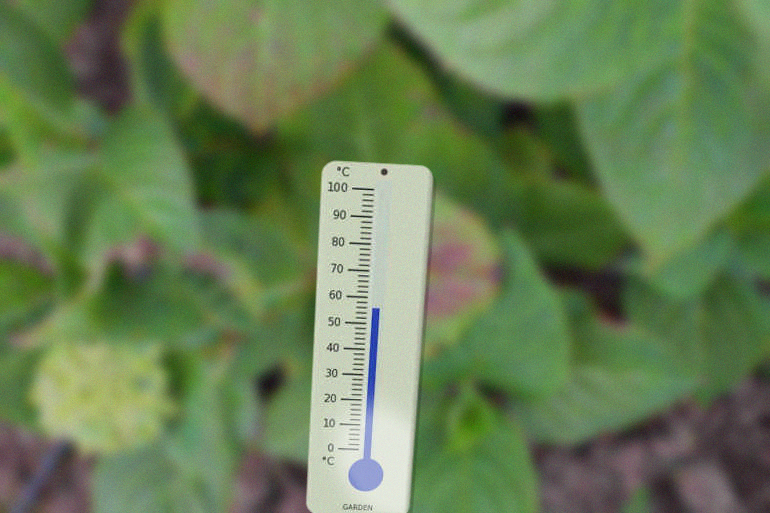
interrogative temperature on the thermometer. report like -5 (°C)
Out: 56 (°C)
